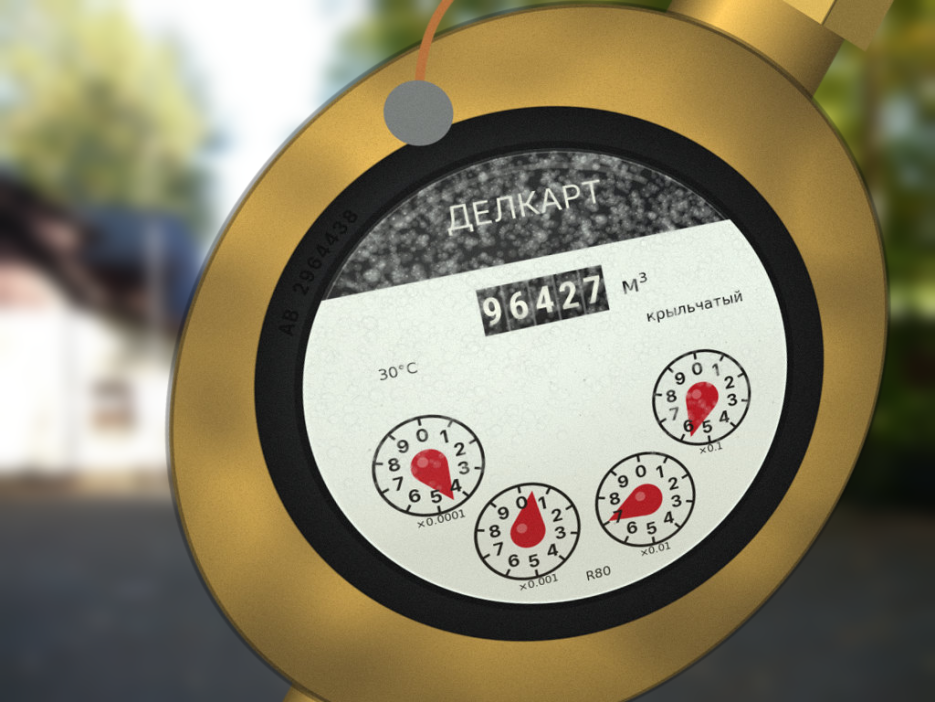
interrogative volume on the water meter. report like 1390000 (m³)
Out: 96427.5704 (m³)
